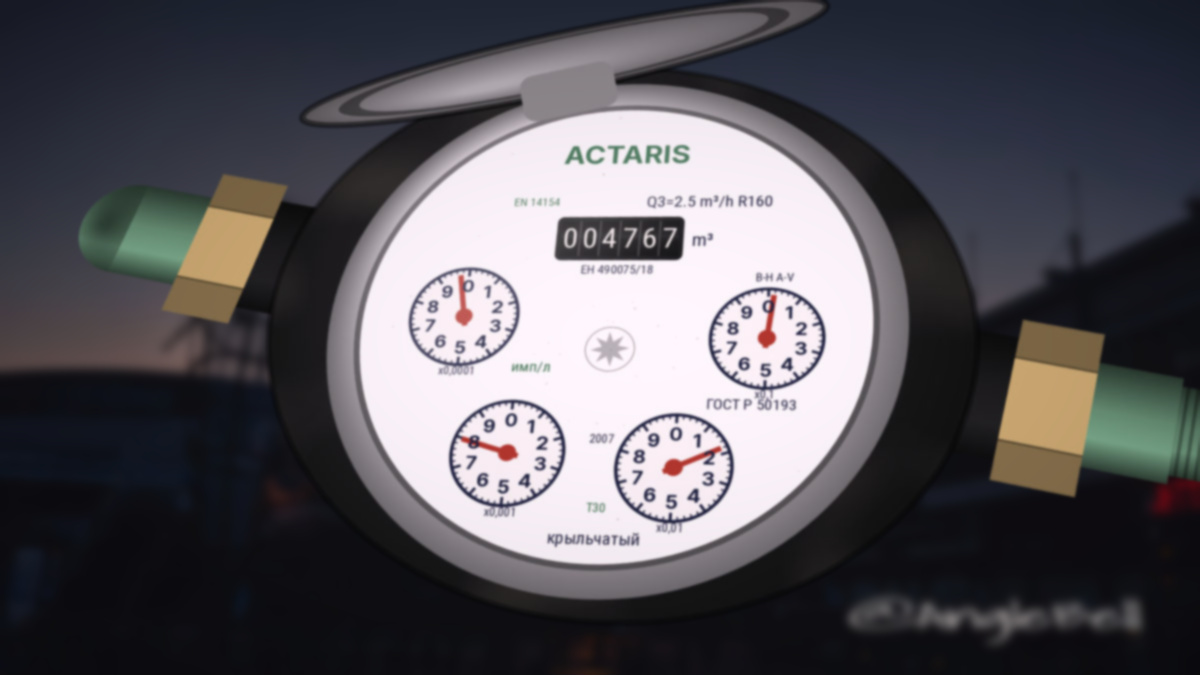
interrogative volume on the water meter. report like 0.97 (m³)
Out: 4767.0179 (m³)
